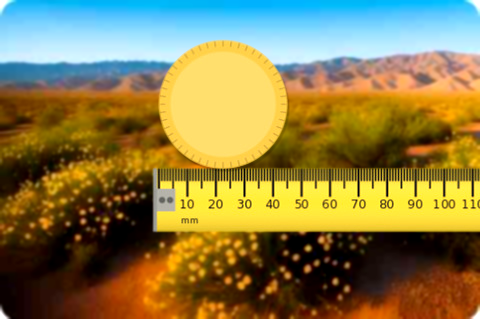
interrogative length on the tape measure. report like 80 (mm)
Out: 45 (mm)
